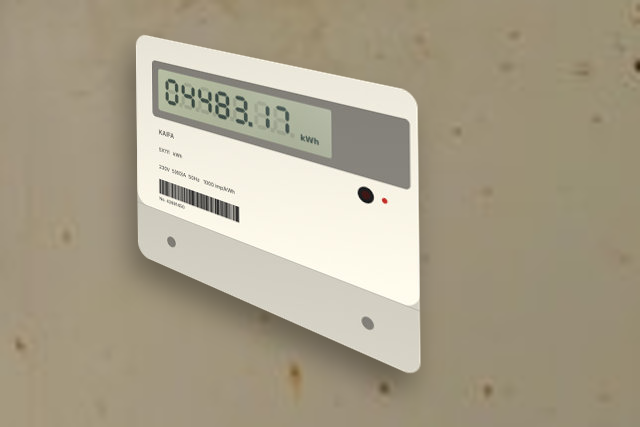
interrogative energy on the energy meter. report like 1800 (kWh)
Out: 4483.17 (kWh)
